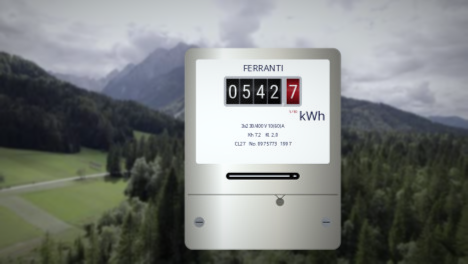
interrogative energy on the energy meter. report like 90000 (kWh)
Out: 542.7 (kWh)
